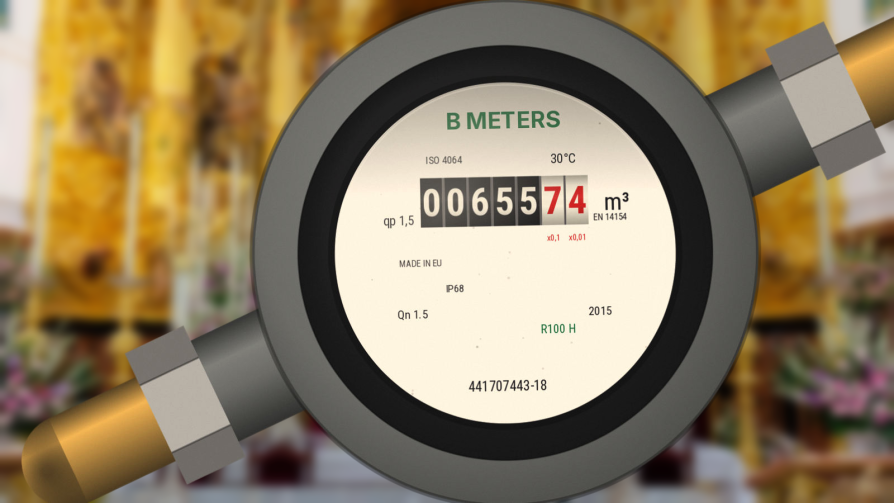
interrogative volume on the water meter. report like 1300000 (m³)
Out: 655.74 (m³)
